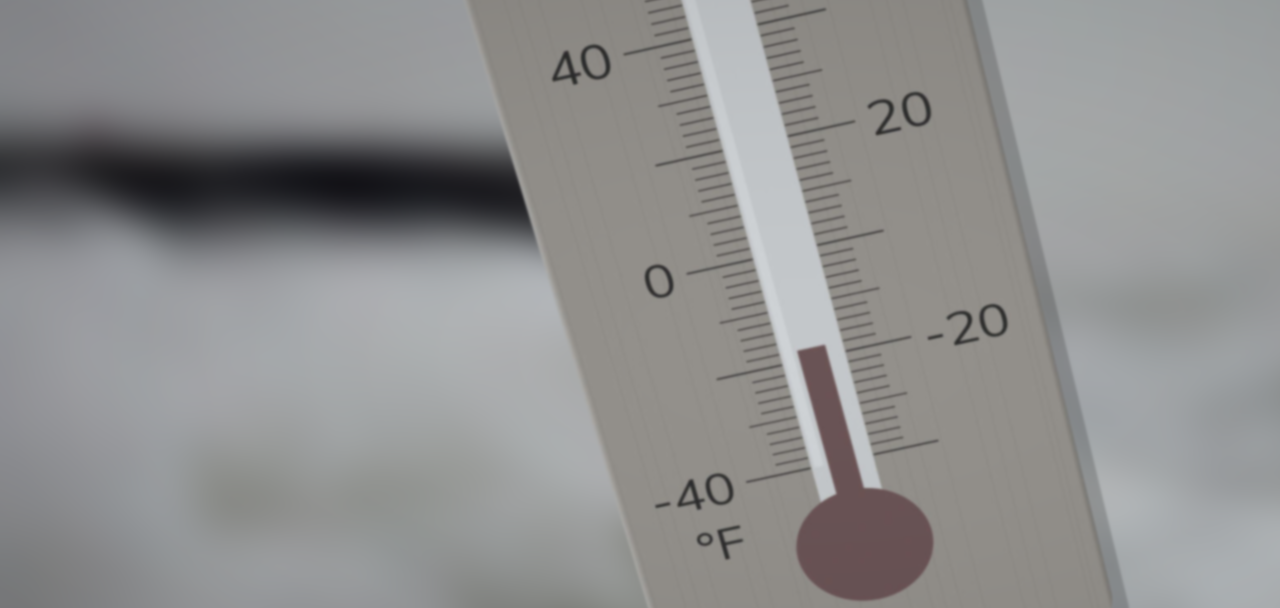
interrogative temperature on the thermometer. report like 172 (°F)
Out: -18 (°F)
